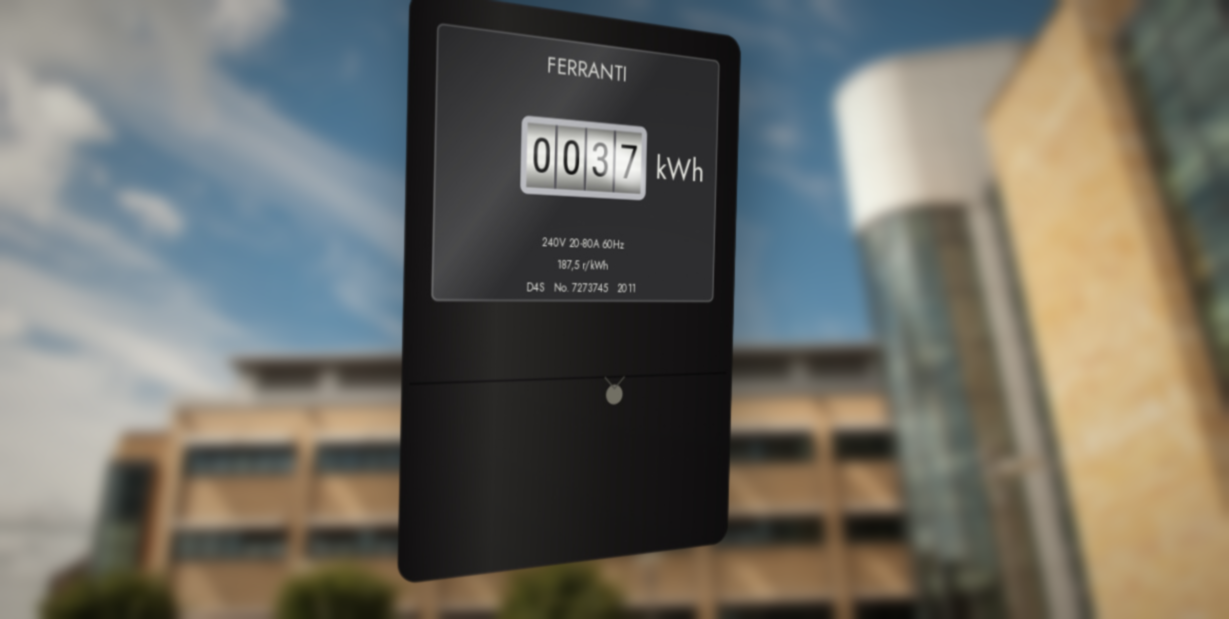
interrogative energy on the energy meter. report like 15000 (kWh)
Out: 37 (kWh)
